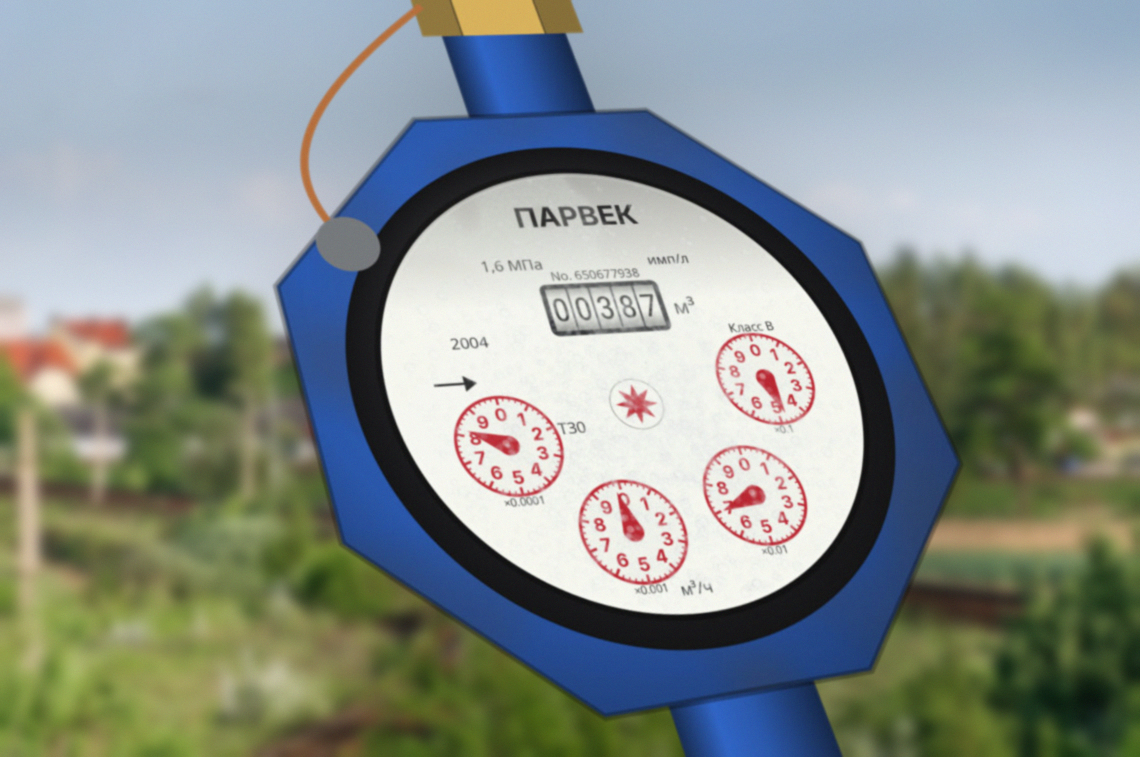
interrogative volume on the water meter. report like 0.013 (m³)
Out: 387.4698 (m³)
